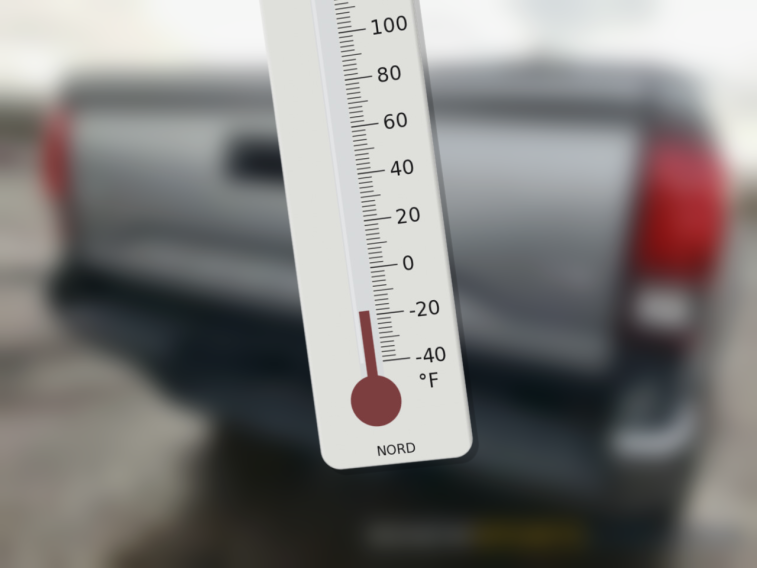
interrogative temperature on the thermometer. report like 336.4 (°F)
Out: -18 (°F)
